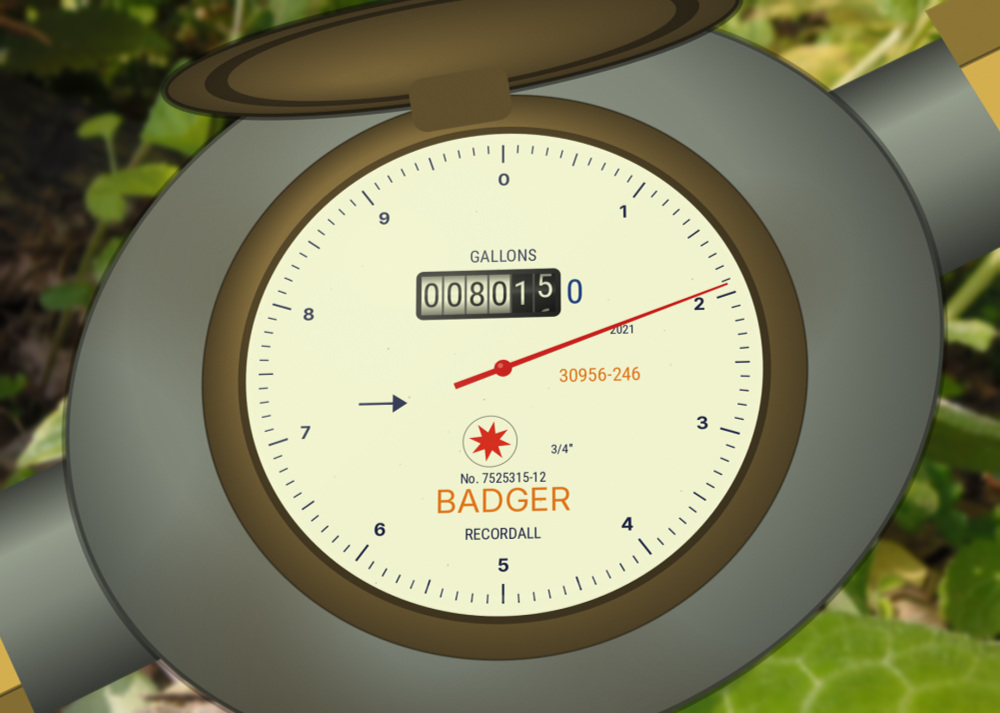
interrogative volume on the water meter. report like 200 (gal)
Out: 80151.9 (gal)
